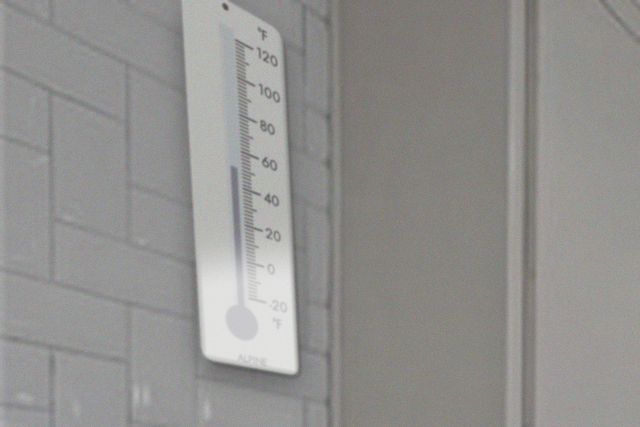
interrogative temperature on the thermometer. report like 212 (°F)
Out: 50 (°F)
